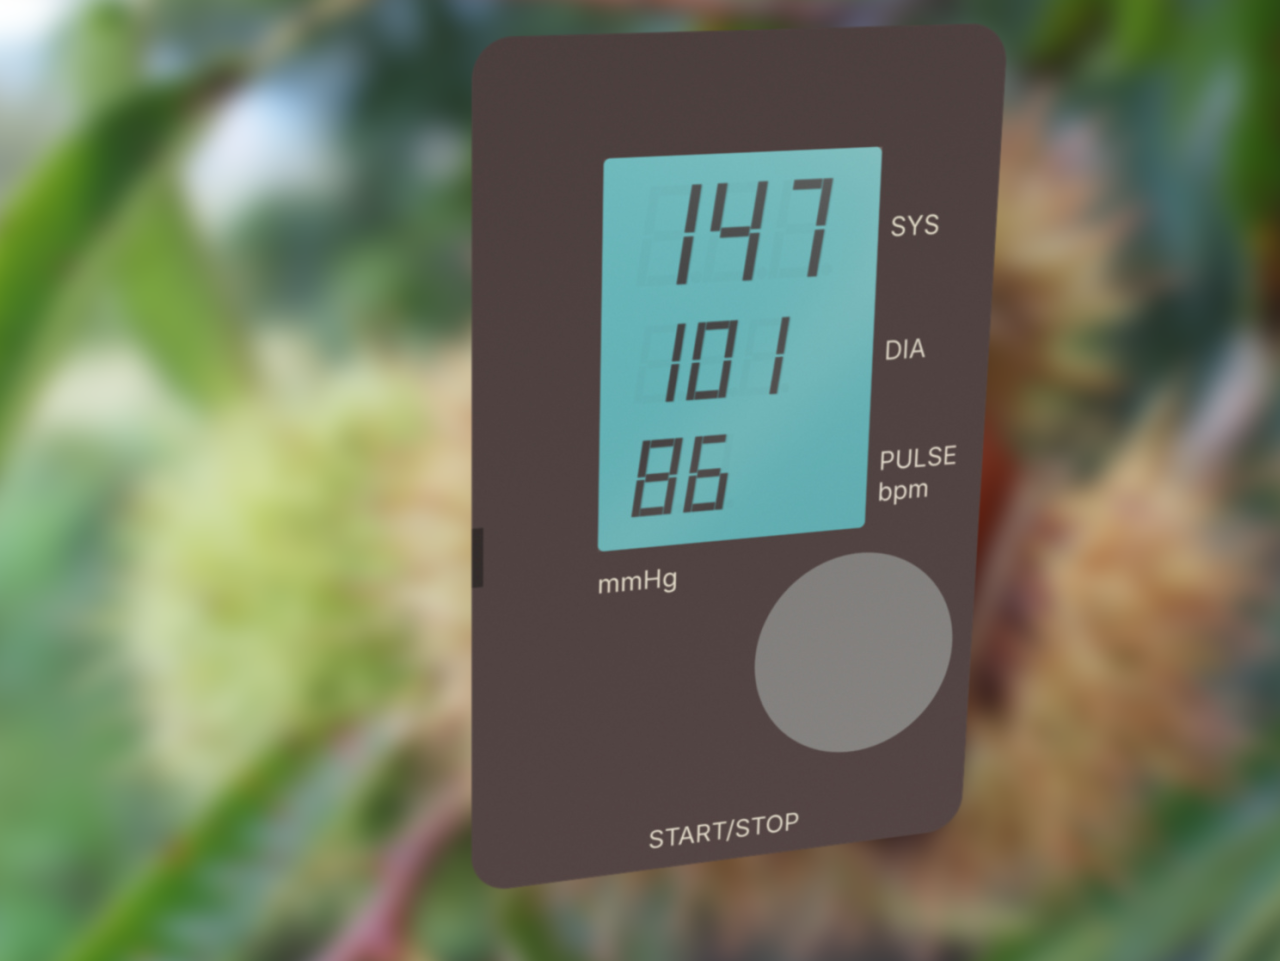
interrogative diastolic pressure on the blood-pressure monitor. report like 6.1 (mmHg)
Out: 101 (mmHg)
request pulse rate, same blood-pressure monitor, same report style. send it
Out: 86 (bpm)
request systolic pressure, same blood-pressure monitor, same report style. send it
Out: 147 (mmHg)
